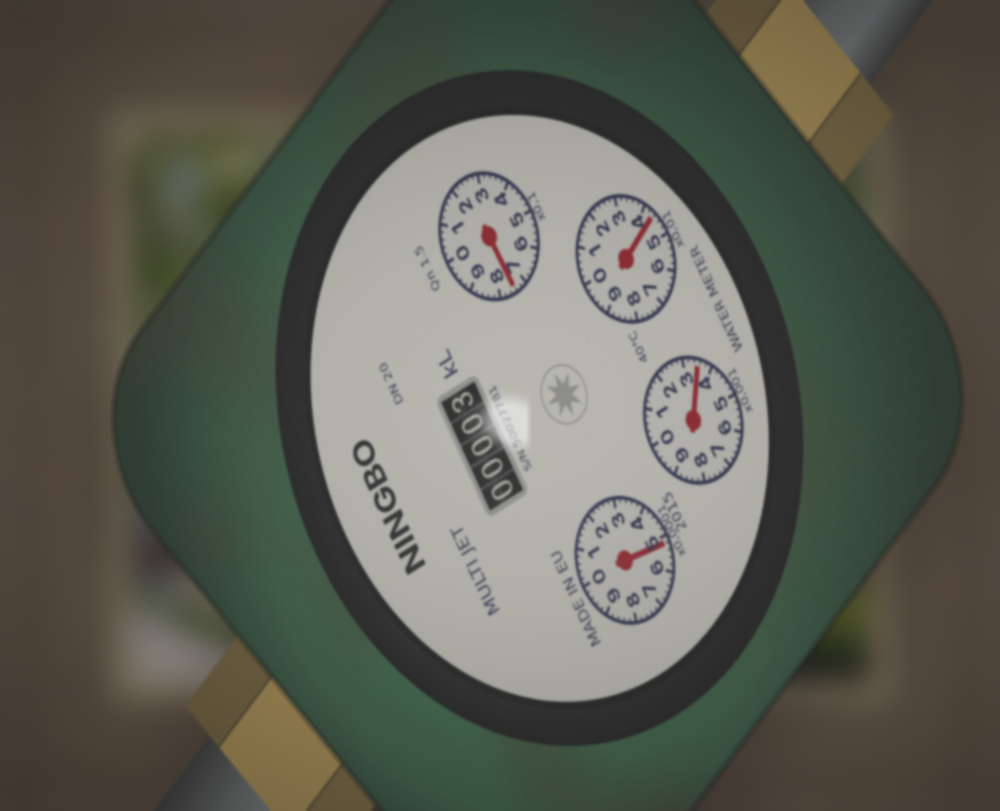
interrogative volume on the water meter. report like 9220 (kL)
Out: 3.7435 (kL)
